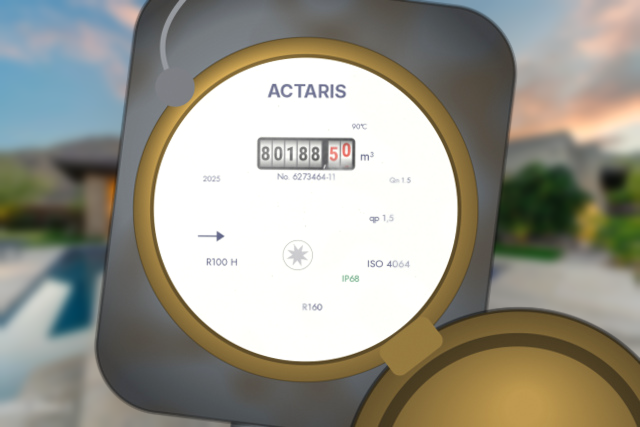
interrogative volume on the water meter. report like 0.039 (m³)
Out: 80188.50 (m³)
